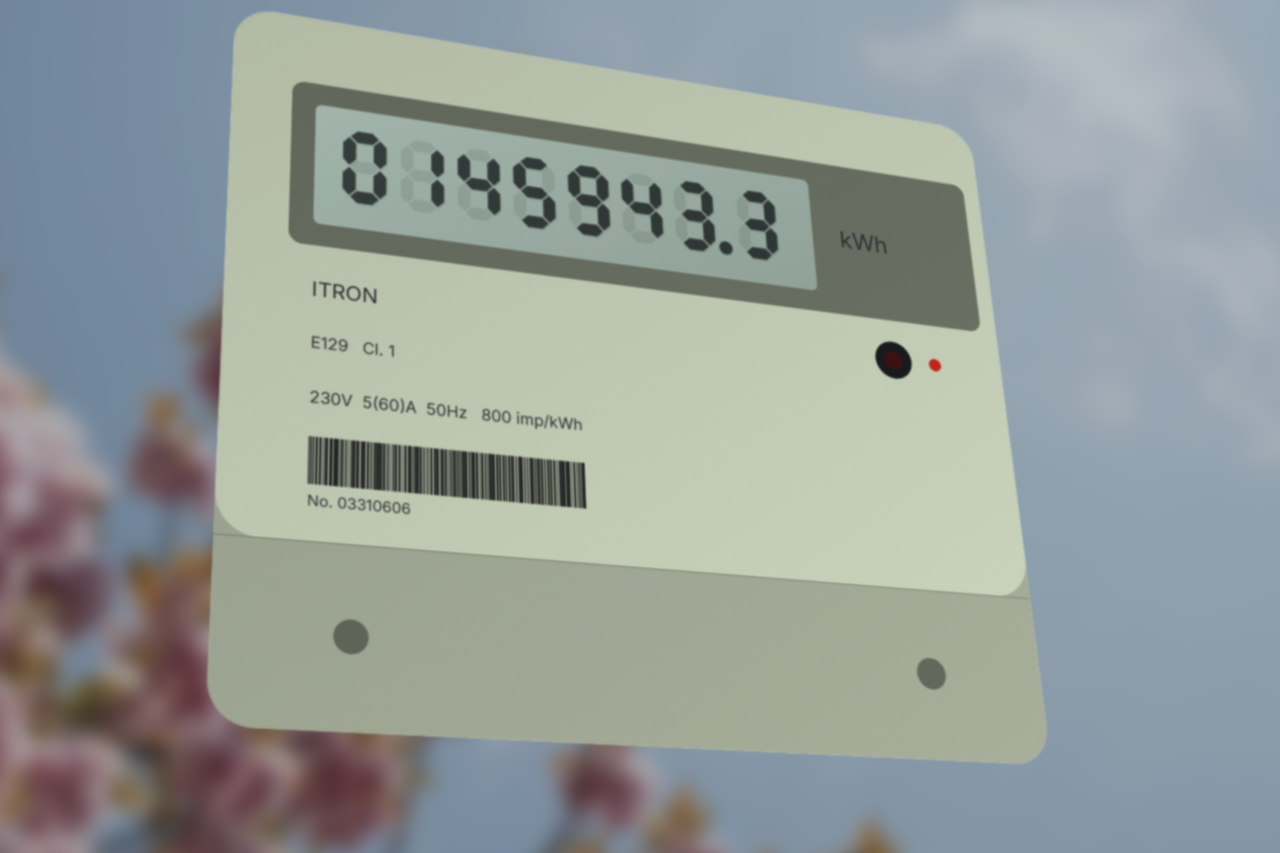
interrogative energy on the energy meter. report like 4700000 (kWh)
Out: 145943.3 (kWh)
